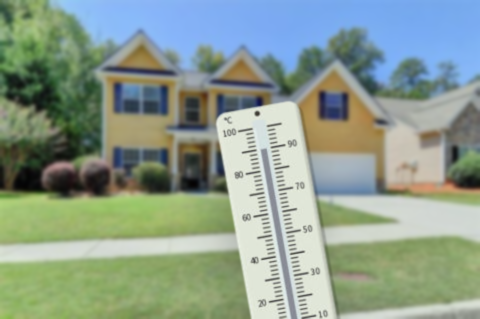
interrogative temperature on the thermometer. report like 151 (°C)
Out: 90 (°C)
